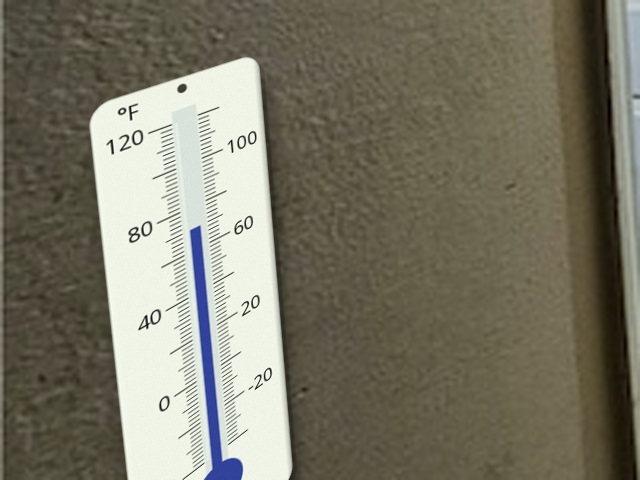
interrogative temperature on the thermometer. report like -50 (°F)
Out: 70 (°F)
